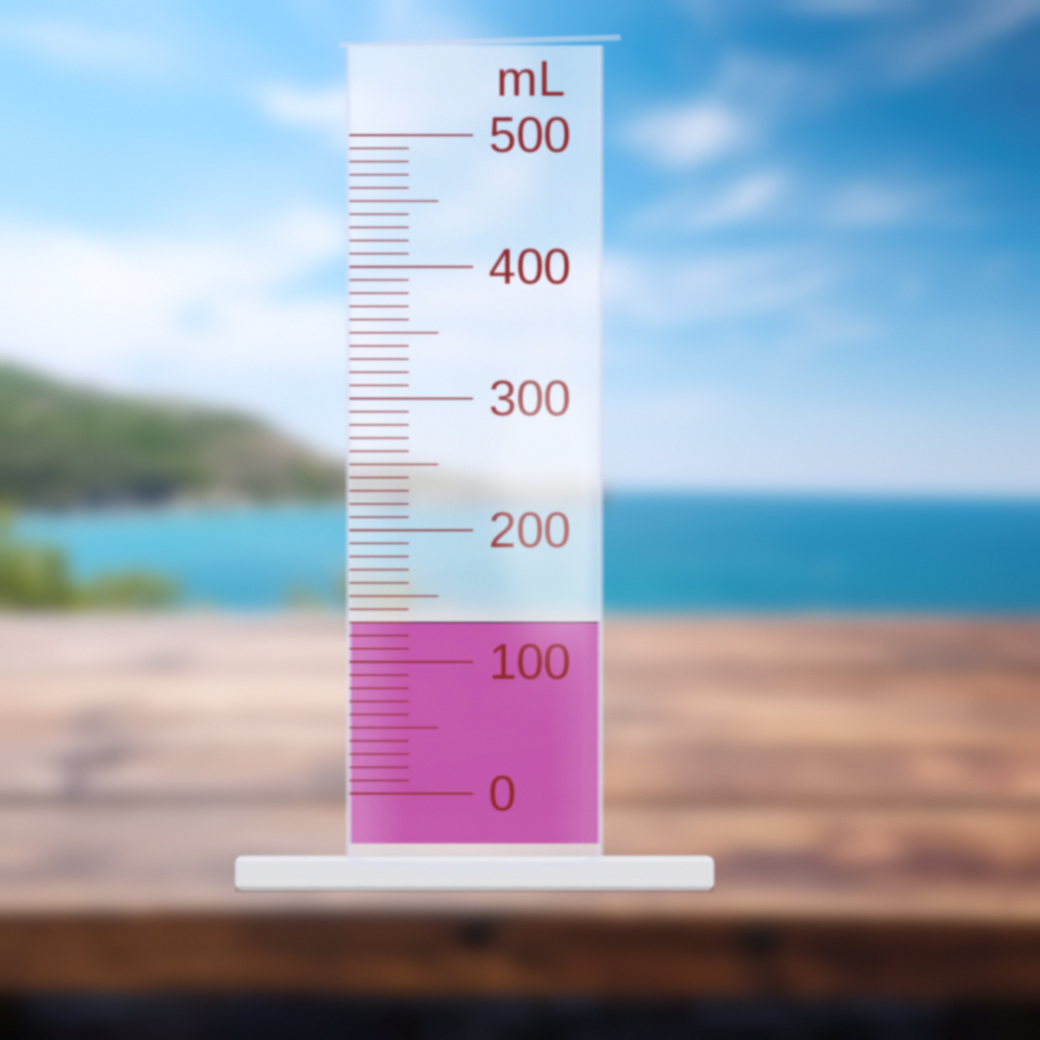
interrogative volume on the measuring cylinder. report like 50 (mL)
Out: 130 (mL)
